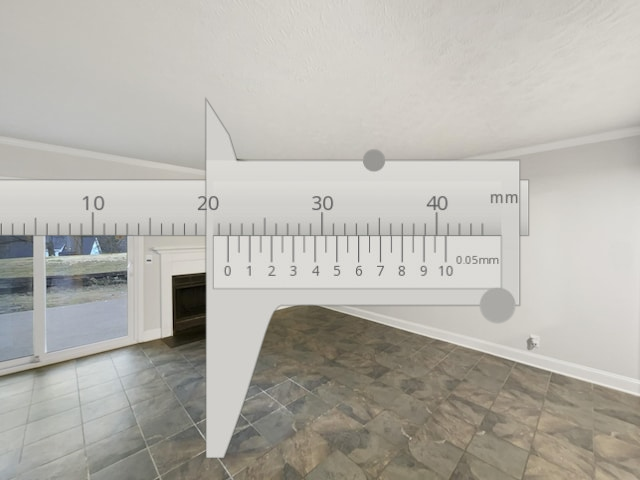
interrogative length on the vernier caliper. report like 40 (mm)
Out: 21.8 (mm)
